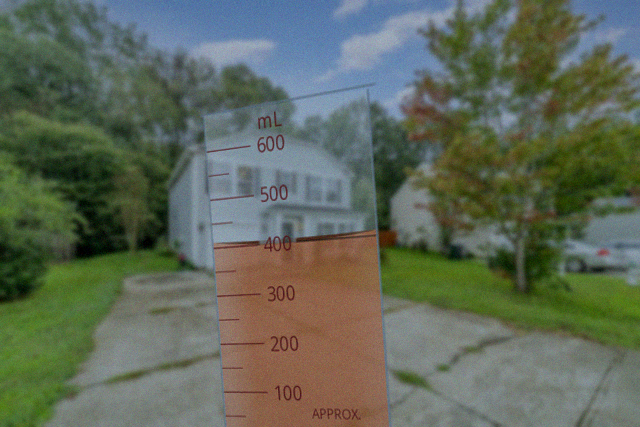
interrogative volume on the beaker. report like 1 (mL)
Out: 400 (mL)
